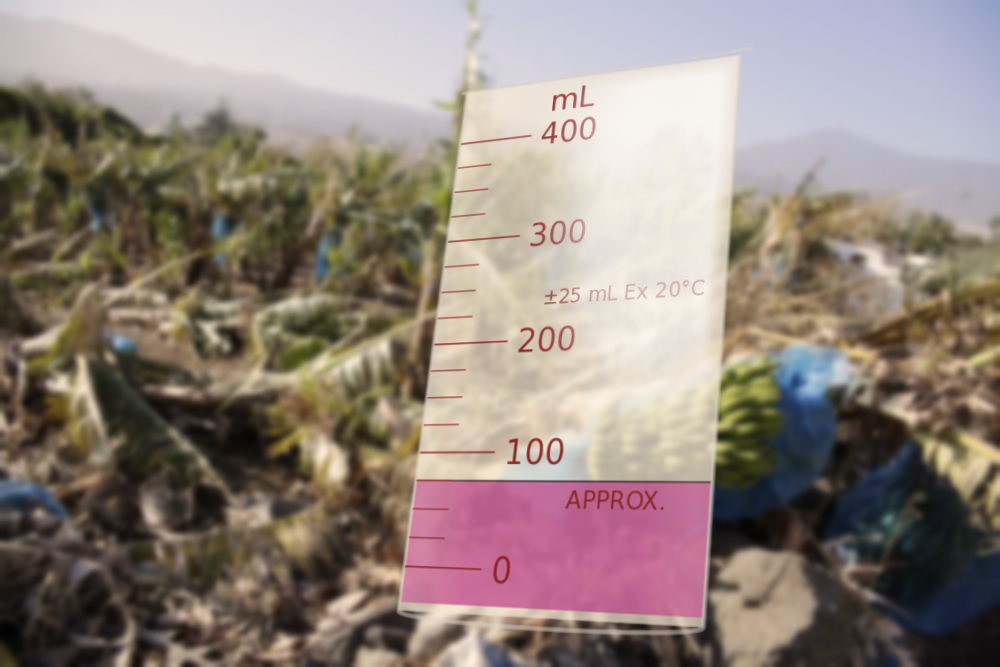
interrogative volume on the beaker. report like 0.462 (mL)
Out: 75 (mL)
